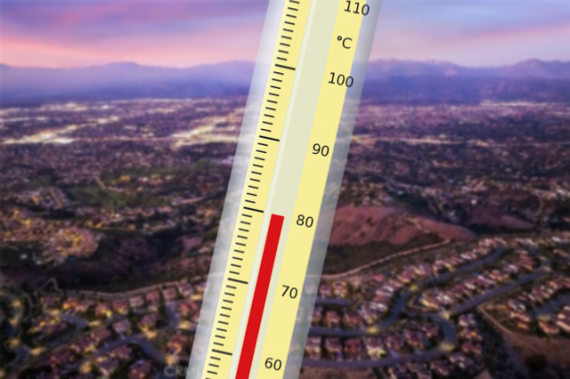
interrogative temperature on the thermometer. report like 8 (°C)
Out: 80 (°C)
